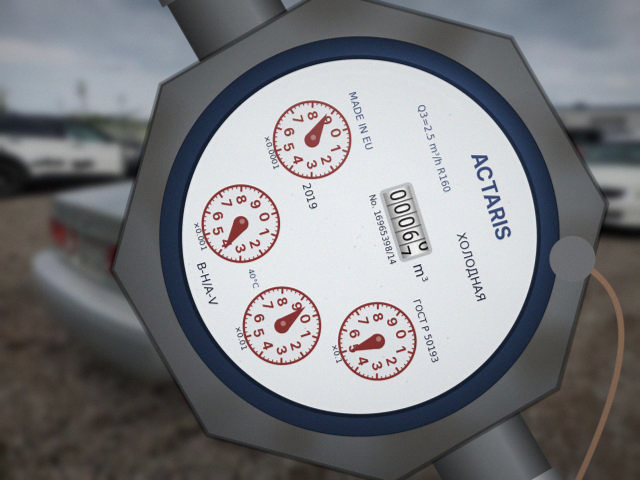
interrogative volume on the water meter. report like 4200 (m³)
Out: 66.4938 (m³)
